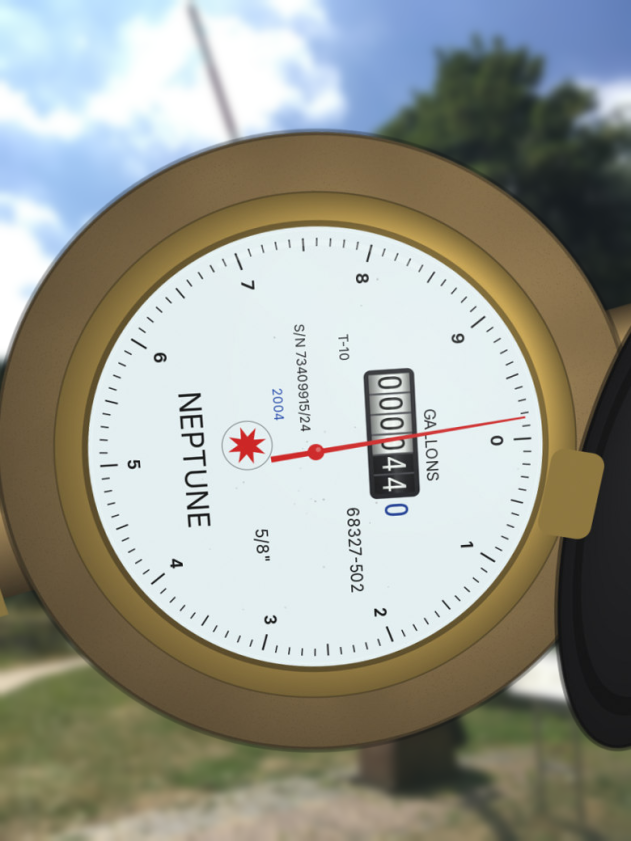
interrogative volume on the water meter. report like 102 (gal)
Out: 439.8 (gal)
